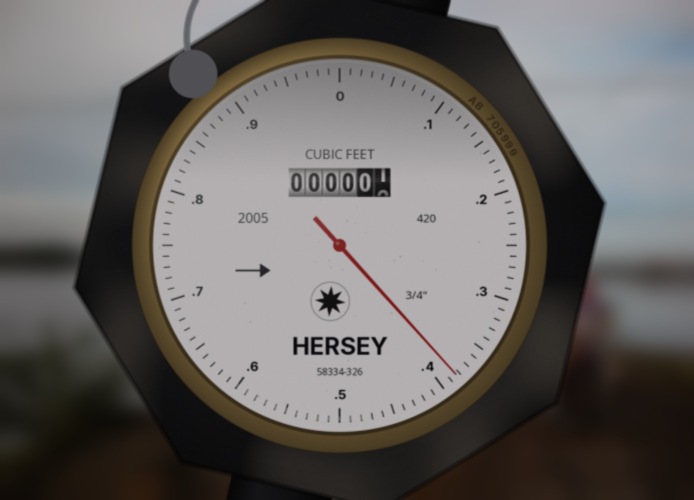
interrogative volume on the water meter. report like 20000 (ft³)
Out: 1.38 (ft³)
